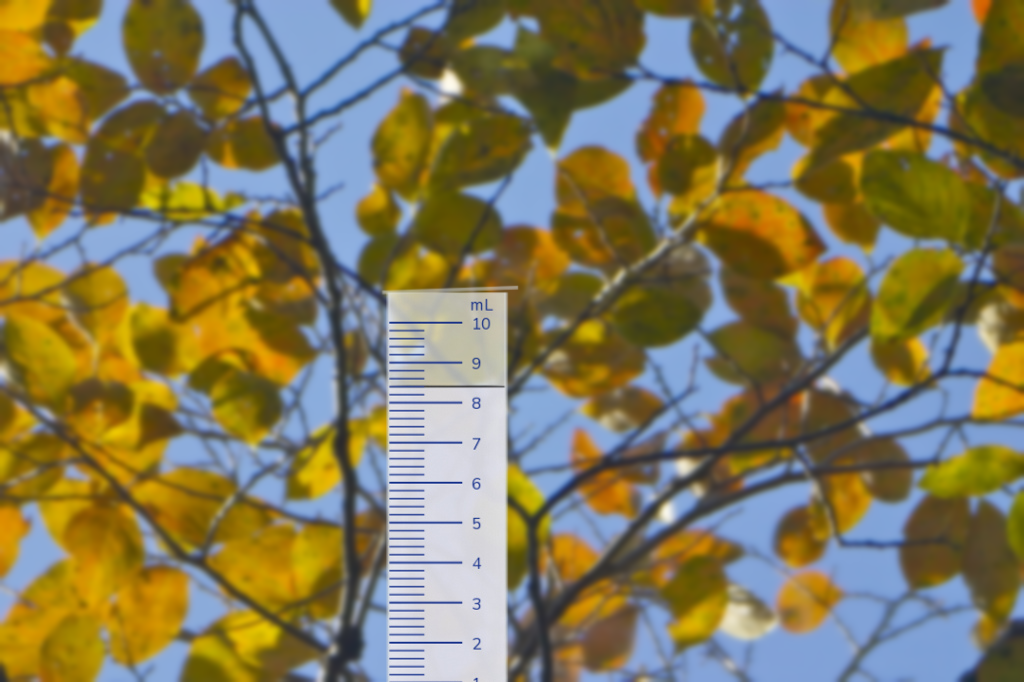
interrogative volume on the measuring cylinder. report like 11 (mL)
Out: 8.4 (mL)
